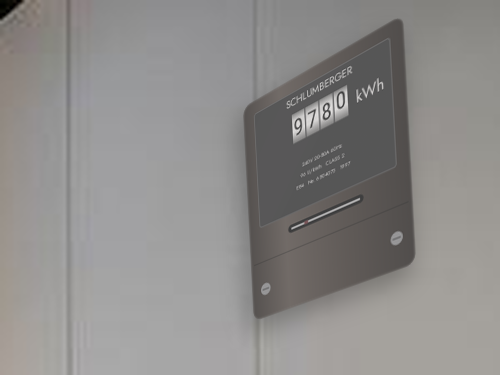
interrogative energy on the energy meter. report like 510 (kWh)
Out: 9780 (kWh)
